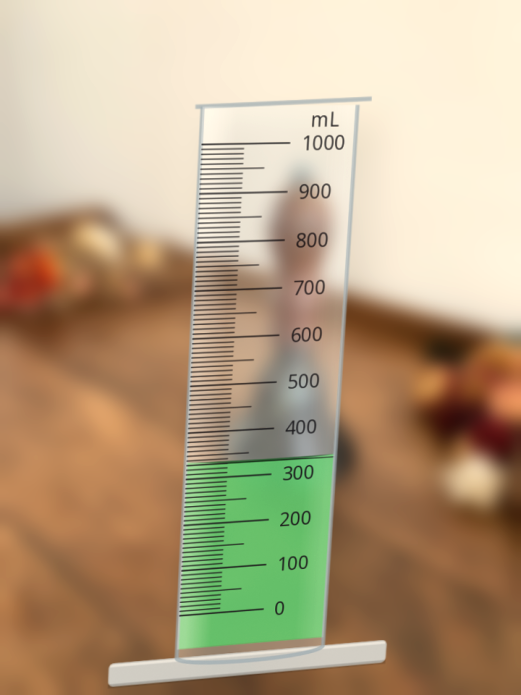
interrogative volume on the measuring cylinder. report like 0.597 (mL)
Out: 330 (mL)
